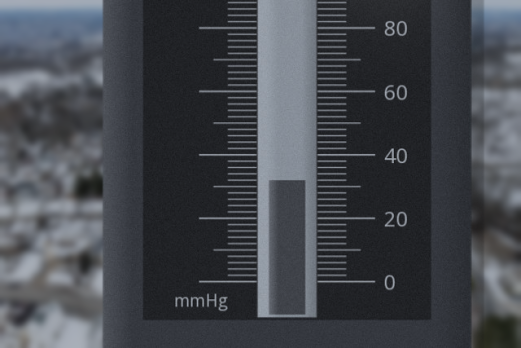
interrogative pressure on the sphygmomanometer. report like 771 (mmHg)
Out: 32 (mmHg)
